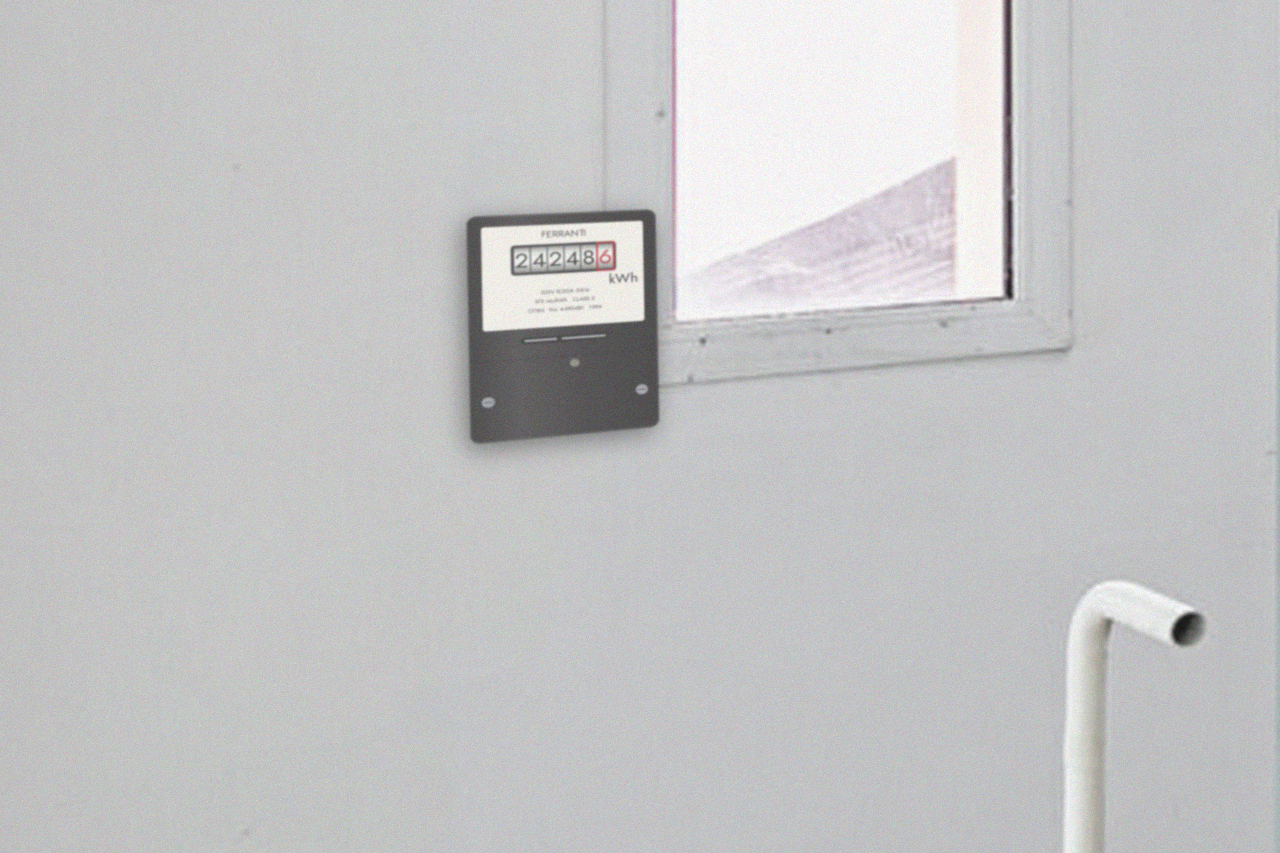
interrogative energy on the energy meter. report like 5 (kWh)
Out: 24248.6 (kWh)
